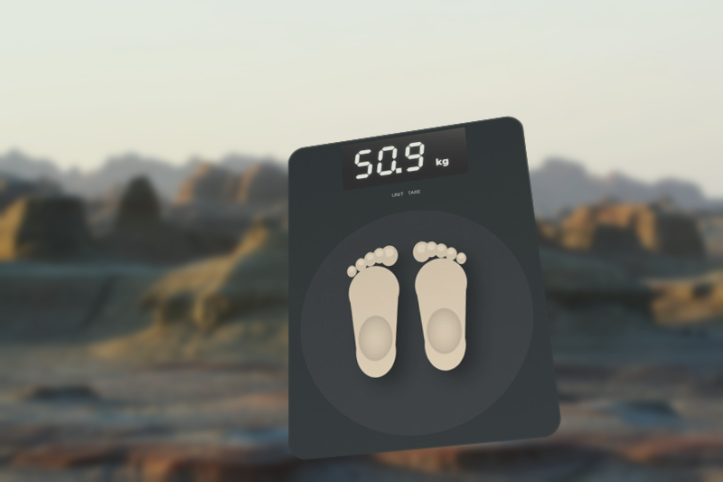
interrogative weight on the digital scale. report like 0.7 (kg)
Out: 50.9 (kg)
